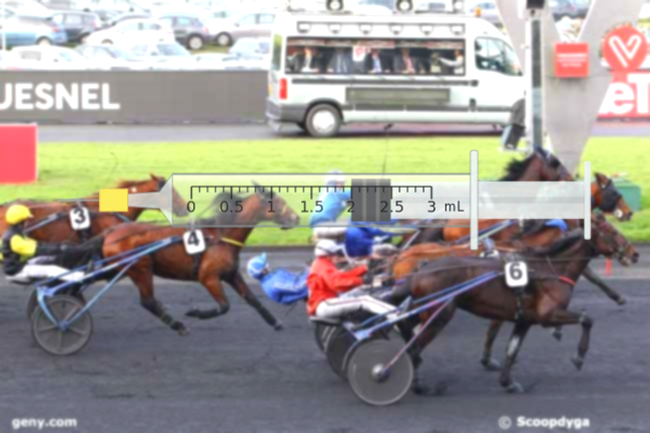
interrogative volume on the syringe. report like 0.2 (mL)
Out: 2 (mL)
